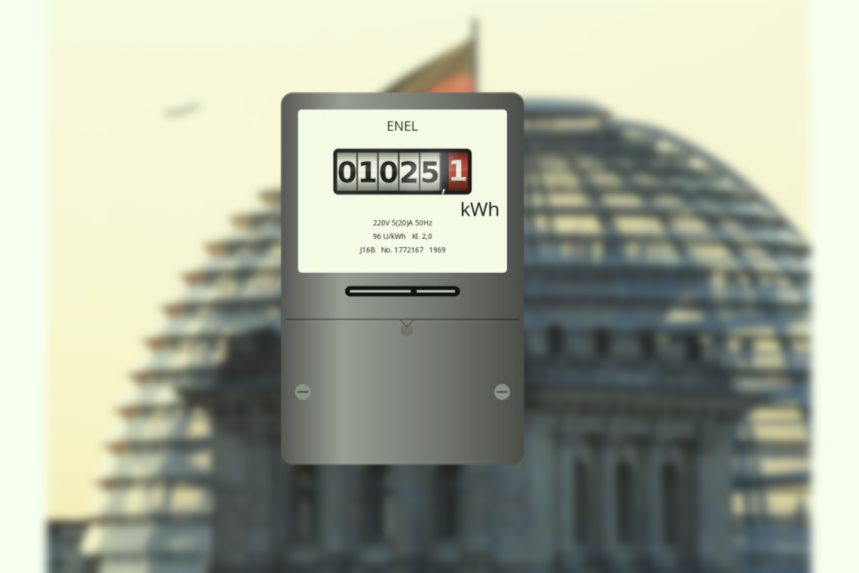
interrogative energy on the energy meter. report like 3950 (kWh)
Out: 1025.1 (kWh)
